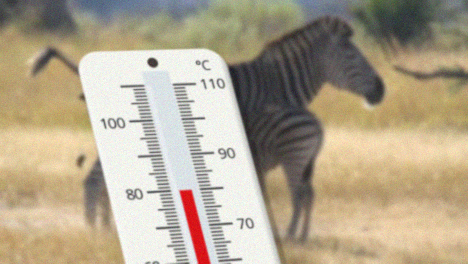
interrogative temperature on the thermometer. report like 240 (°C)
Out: 80 (°C)
